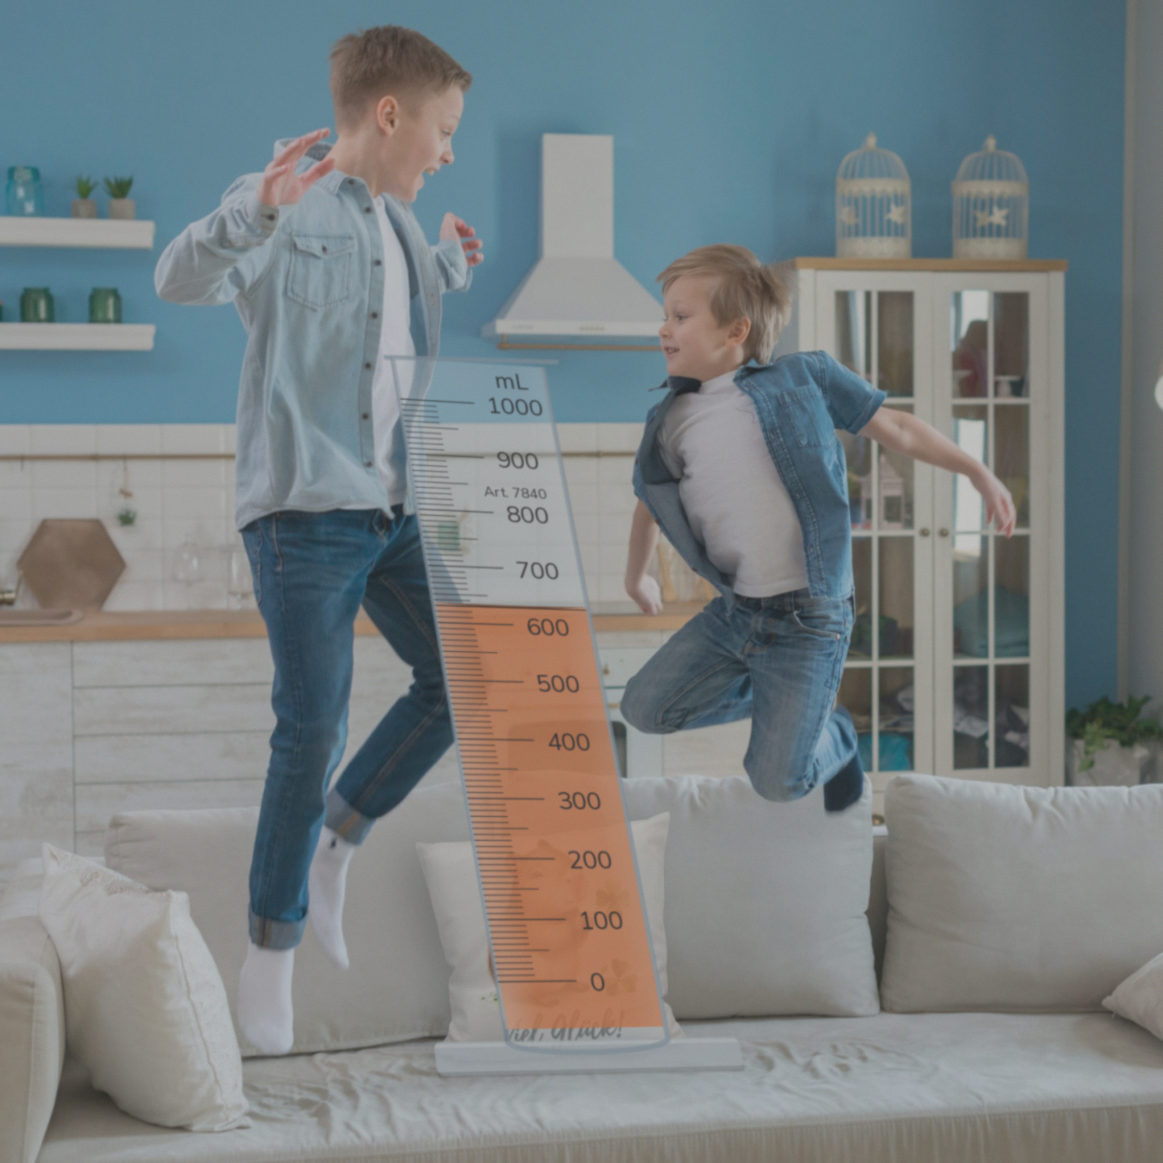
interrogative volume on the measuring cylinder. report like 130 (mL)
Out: 630 (mL)
